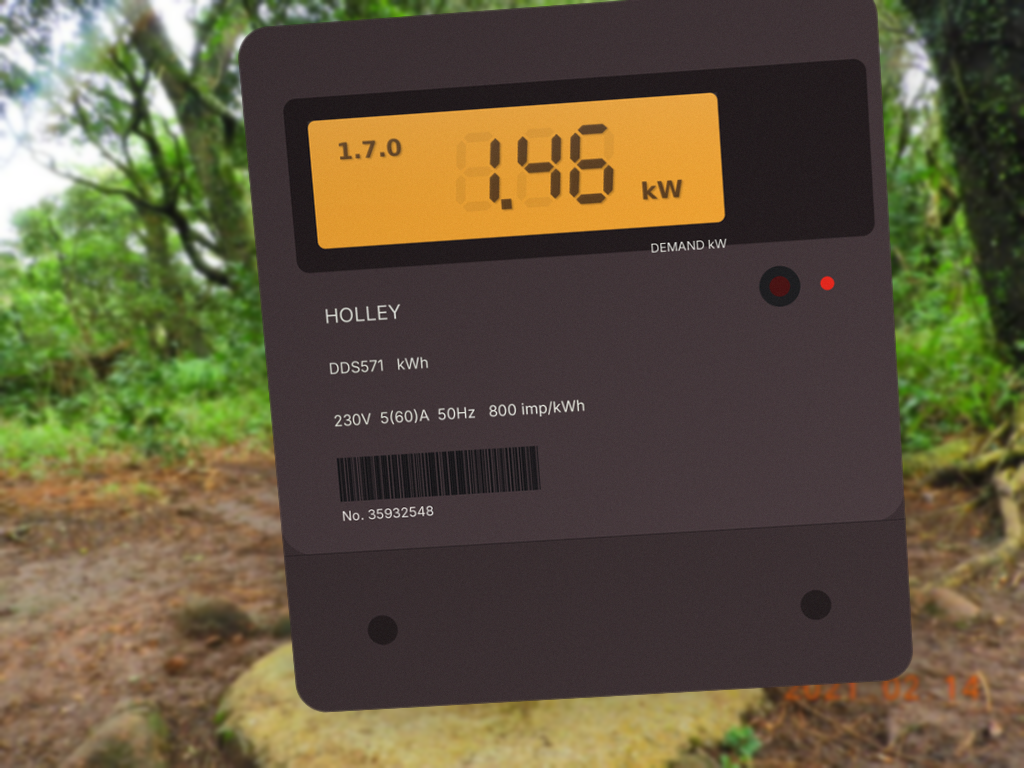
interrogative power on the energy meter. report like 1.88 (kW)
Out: 1.46 (kW)
